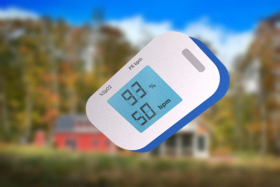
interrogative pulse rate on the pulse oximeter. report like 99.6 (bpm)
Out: 50 (bpm)
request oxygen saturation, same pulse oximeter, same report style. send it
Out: 93 (%)
